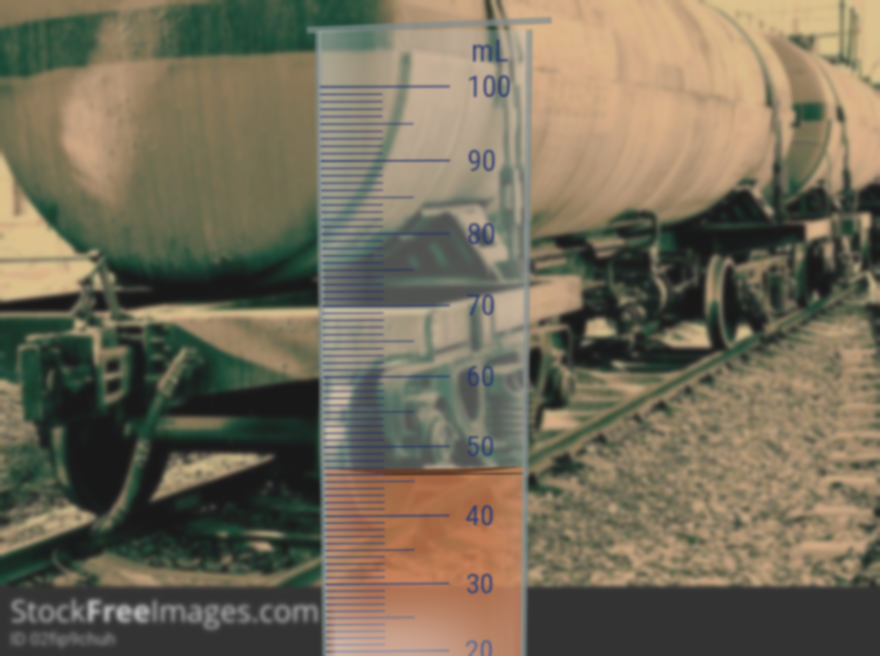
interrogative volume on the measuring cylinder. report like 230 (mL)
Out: 46 (mL)
